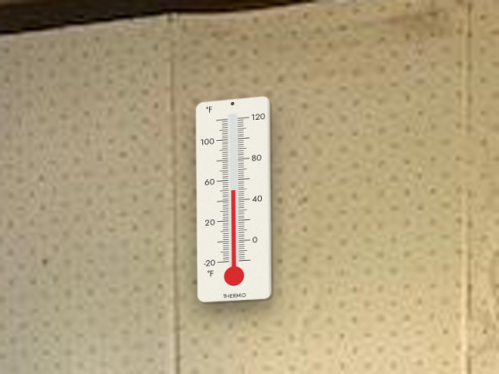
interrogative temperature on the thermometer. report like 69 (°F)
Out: 50 (°F)
